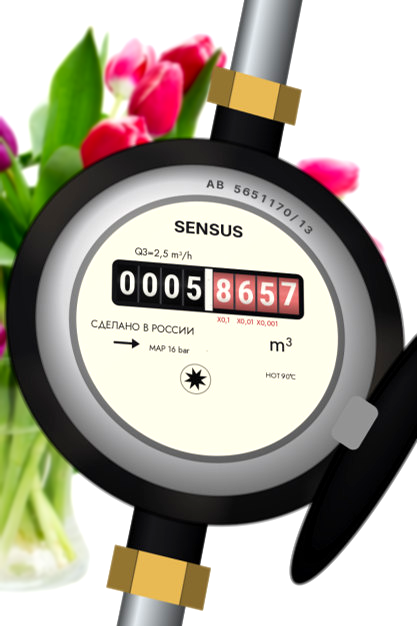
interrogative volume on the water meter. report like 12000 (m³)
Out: 5.8657 (m³)
